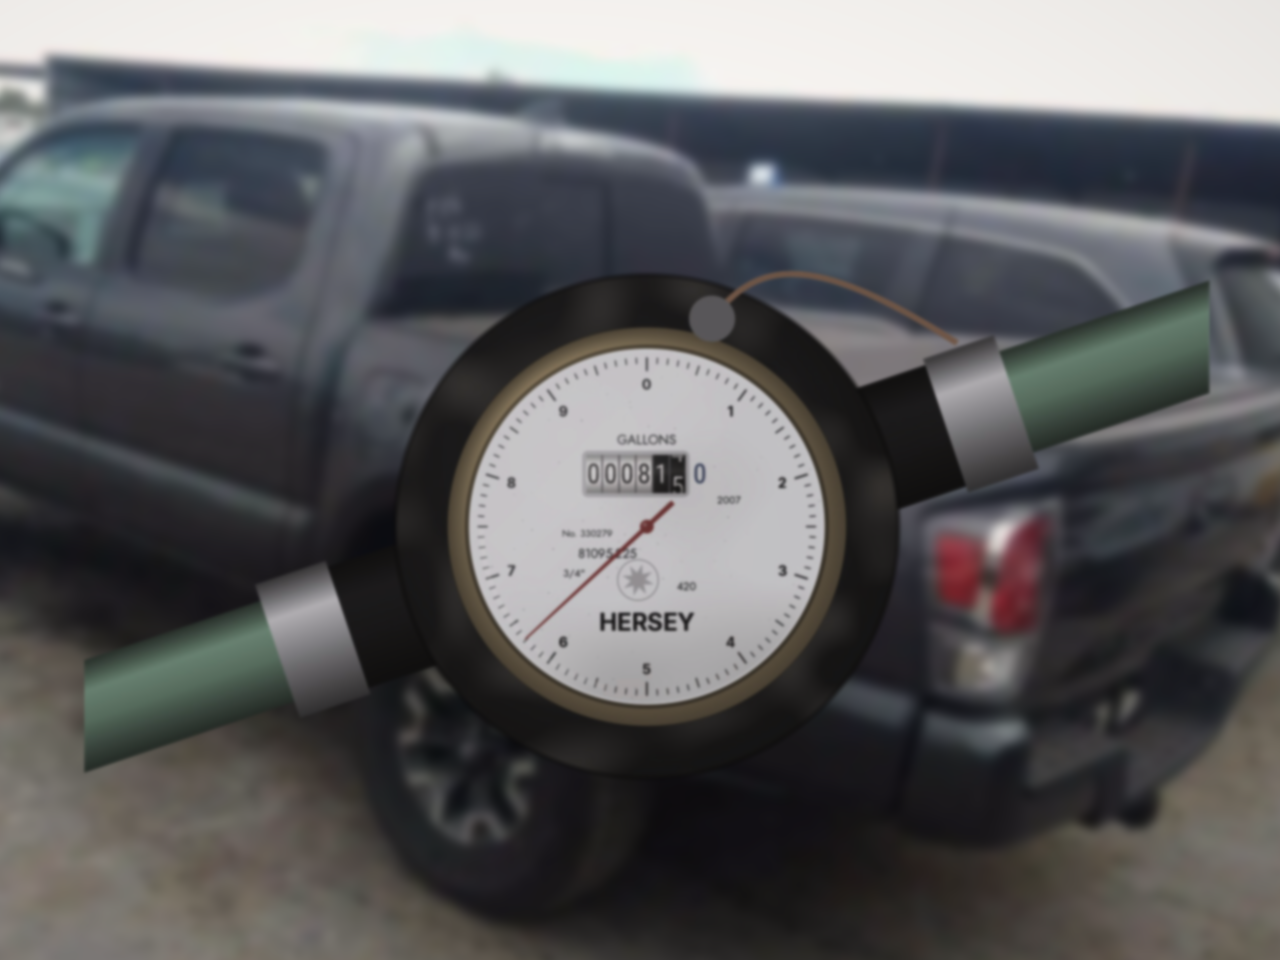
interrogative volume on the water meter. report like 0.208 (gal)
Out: 8146.3 (gal)
